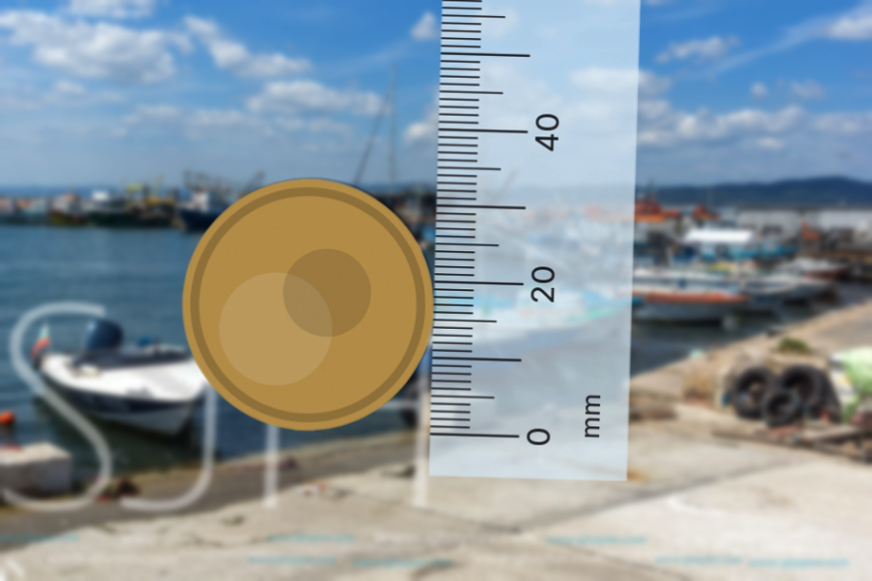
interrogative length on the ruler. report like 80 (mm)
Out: 33 (mm)
